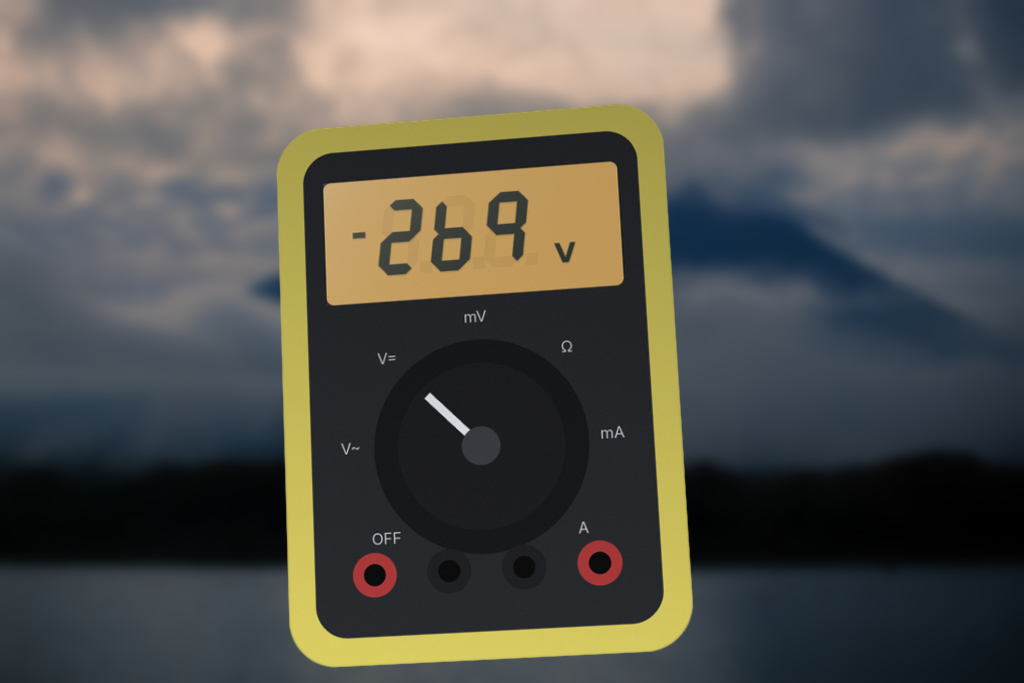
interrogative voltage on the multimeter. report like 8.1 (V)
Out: -269 (V)
